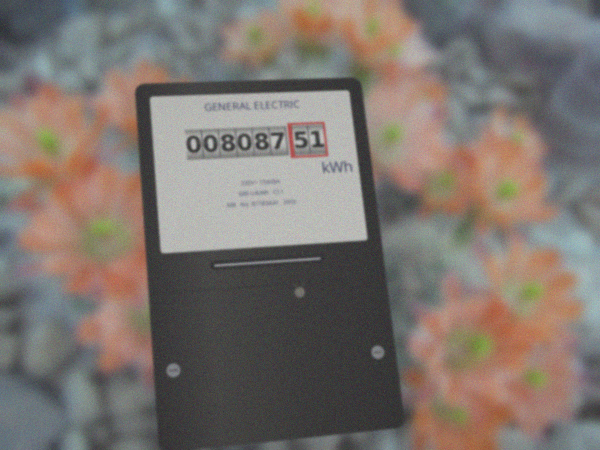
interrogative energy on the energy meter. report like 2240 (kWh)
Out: 8087.51 (kWh)
